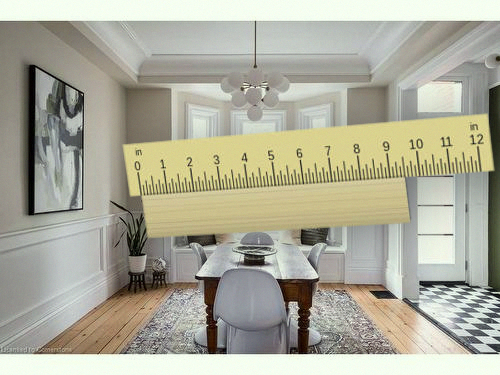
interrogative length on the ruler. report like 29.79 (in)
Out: 9.5 (in)
